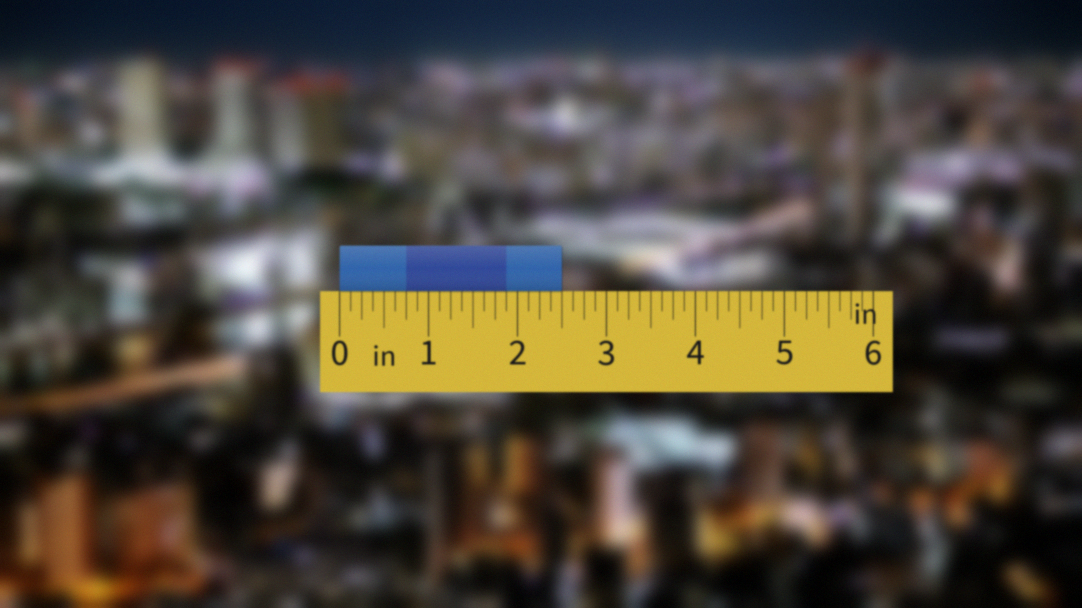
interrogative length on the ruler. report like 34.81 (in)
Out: 2.5 (in)
